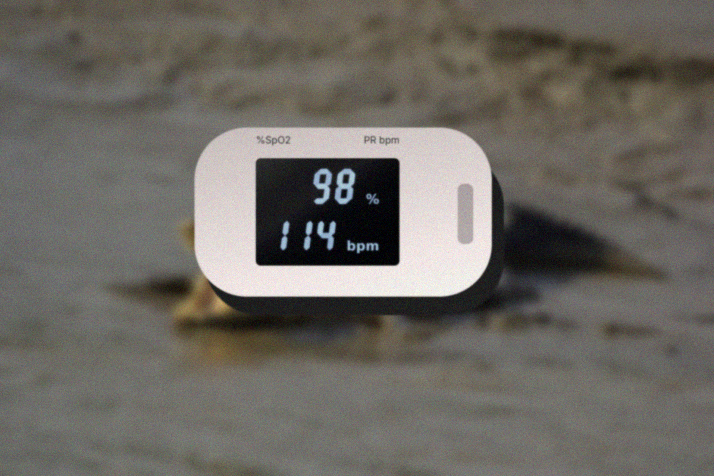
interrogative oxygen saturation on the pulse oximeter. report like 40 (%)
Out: 98 (%)
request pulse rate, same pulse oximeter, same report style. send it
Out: 114 (bpm)
